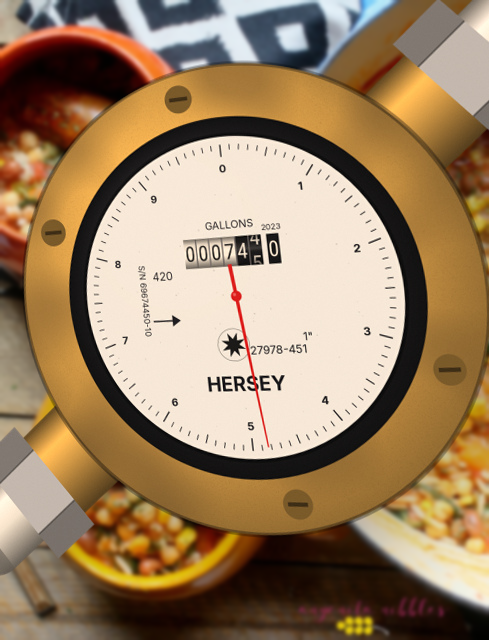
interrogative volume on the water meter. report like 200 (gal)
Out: 7444.8 (gal)
